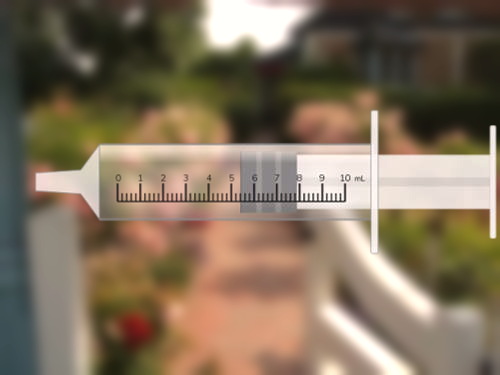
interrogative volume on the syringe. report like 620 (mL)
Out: 5.4 (mL)
